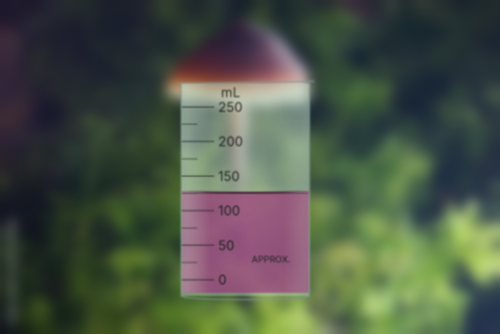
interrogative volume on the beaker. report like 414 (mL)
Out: 125 (mL)
